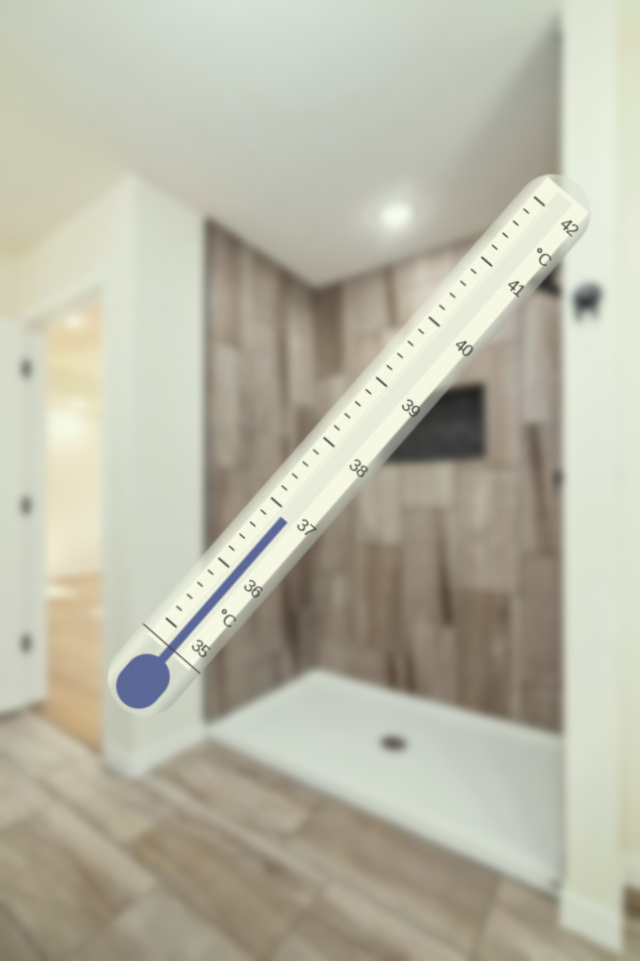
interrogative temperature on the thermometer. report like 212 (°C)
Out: 36.9 (°C)
